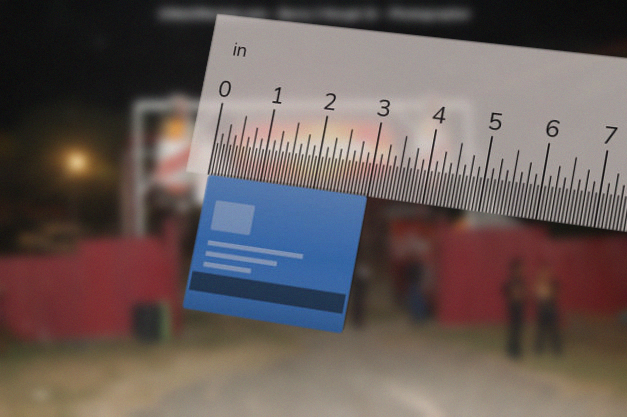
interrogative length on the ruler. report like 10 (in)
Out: 3 (in)
